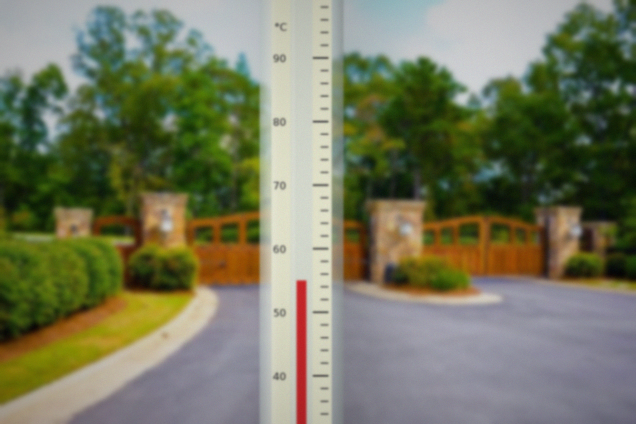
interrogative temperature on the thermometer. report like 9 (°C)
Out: 55 (°C)
